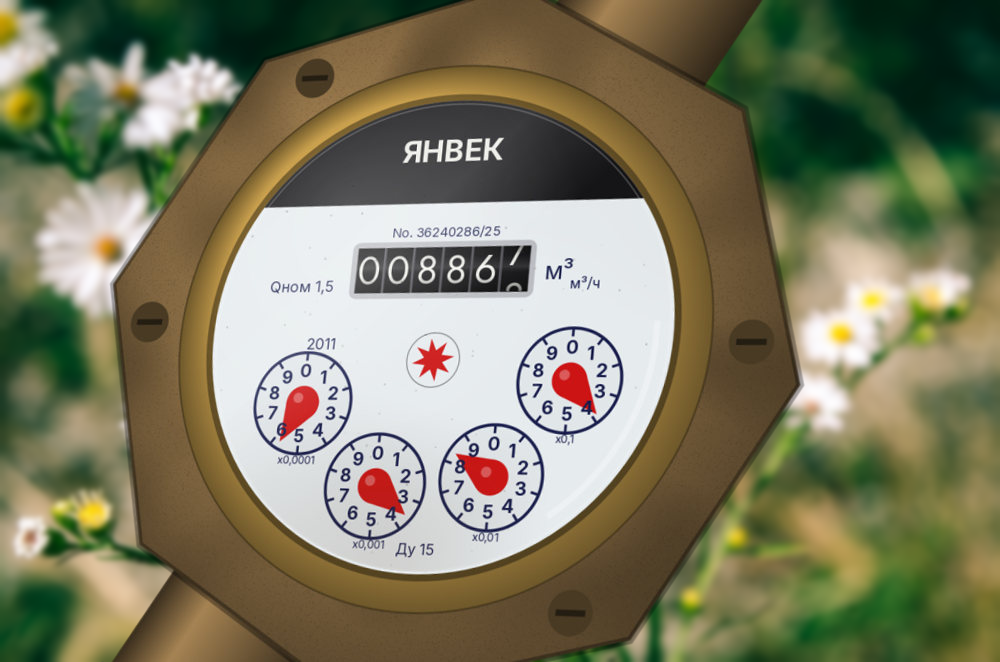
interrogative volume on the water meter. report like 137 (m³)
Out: 8867.3835 (m³)
